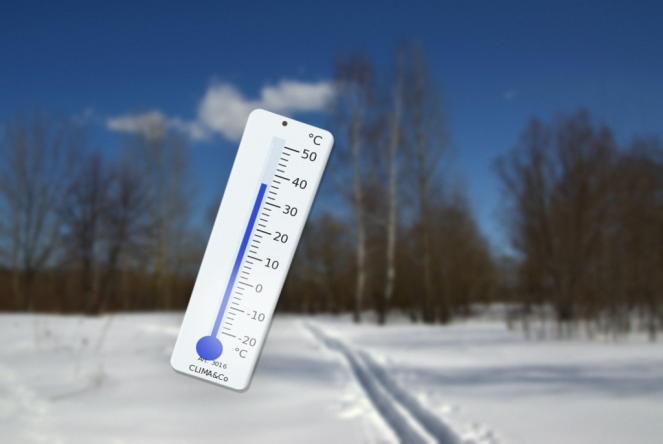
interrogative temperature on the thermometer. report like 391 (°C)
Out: 36 (°C)
